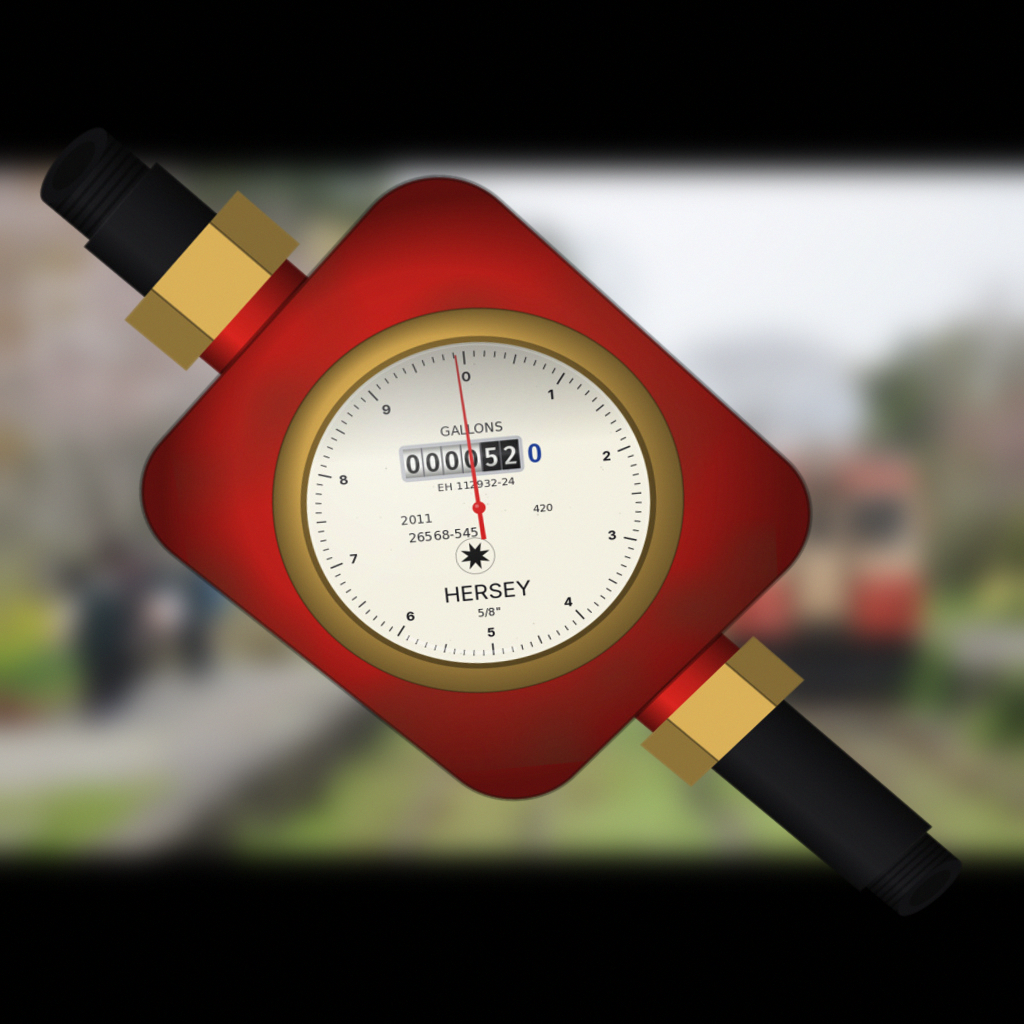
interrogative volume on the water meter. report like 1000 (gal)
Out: 519.9 (gal)
